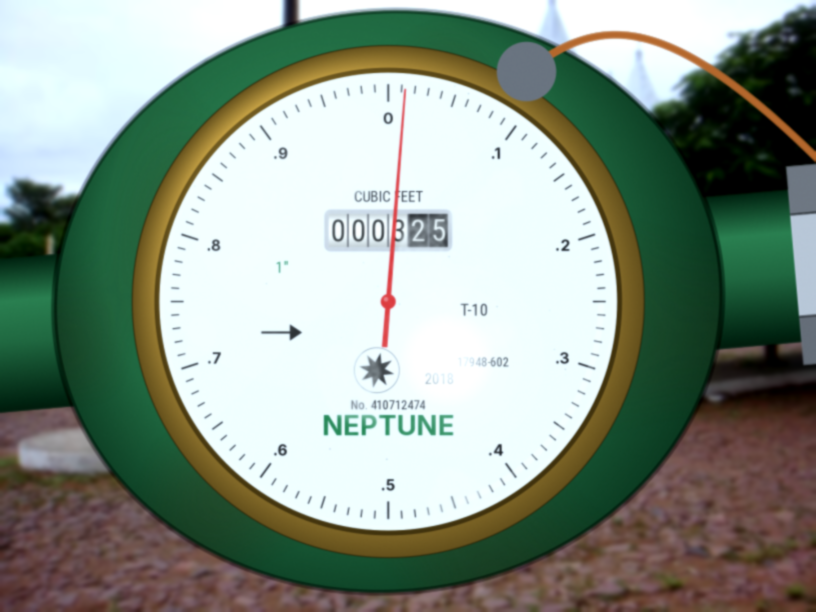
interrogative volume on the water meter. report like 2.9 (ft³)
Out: 325.01 (ft³)
